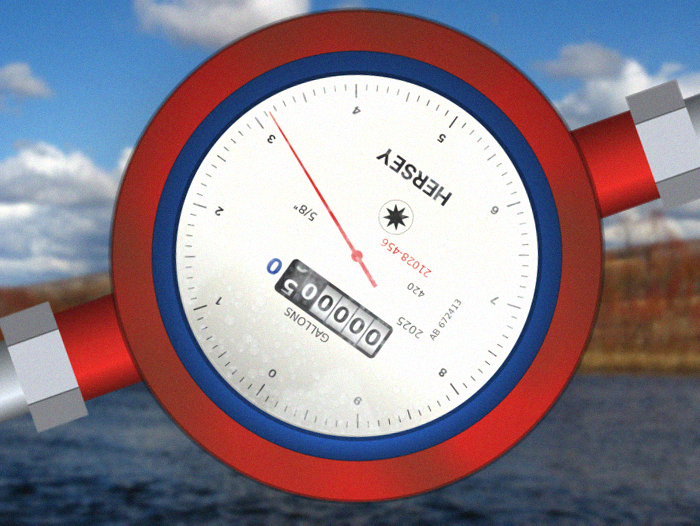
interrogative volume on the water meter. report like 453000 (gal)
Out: 53.1 (gal)
